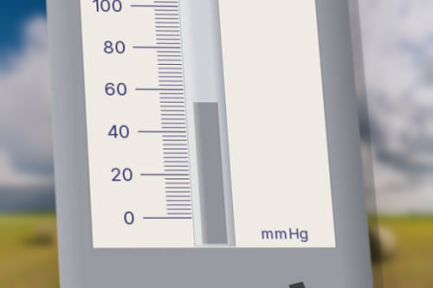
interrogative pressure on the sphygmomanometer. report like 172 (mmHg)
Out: 54 (mmHg)
